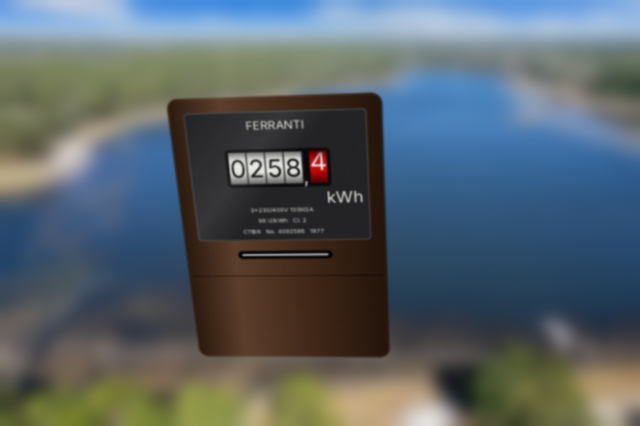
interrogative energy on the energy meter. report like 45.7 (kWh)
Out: 258.4 (kWh)
